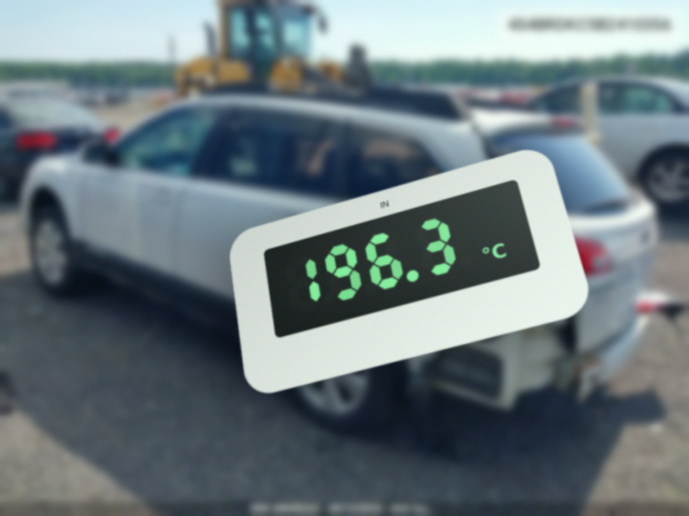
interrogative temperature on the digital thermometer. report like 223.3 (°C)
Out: 196.3 (°C)
